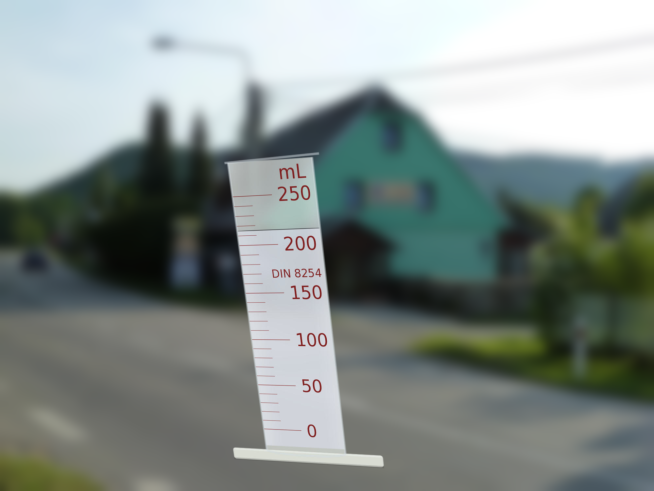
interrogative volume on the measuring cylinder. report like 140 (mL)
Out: 215 (mL)
